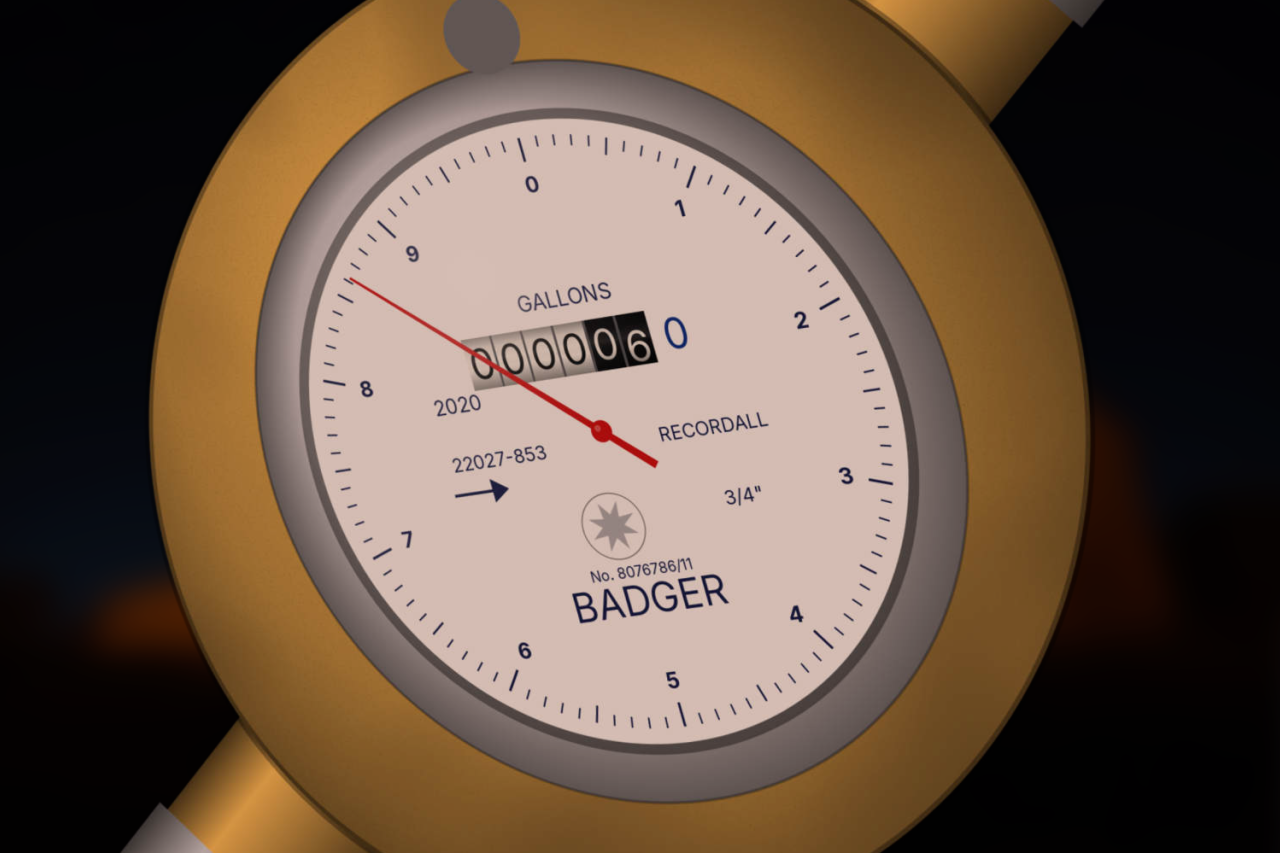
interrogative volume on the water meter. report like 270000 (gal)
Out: 58.6 (gal)
